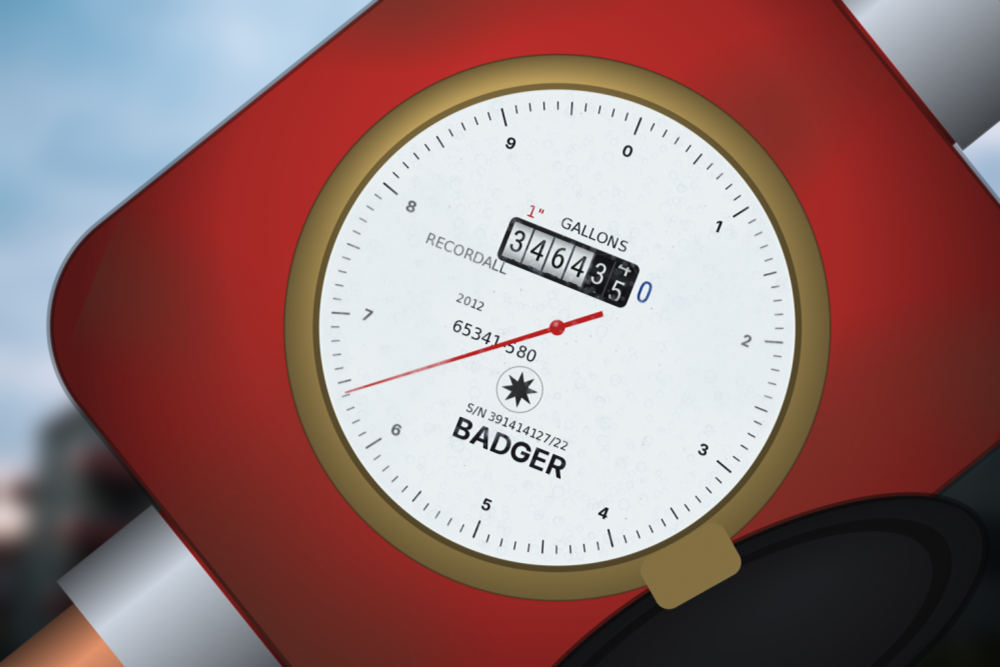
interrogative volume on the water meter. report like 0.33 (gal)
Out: 3464346.4 (gal)
